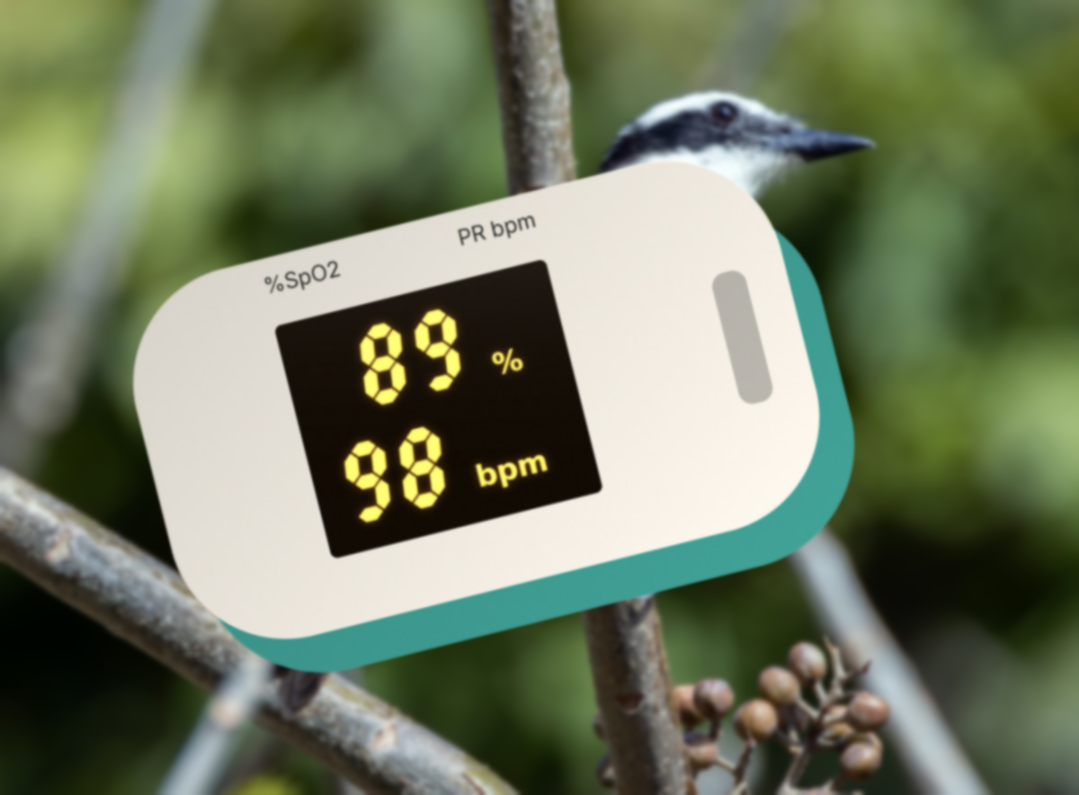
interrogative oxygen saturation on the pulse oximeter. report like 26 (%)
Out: 89 (%)
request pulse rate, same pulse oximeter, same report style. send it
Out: 98 (bpm)
